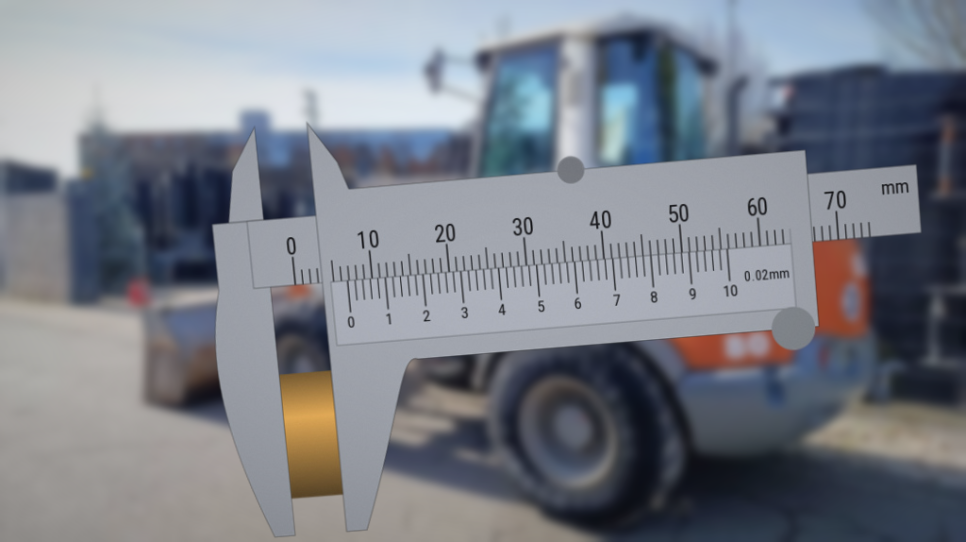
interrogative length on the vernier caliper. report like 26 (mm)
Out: 6.8 (mm)
